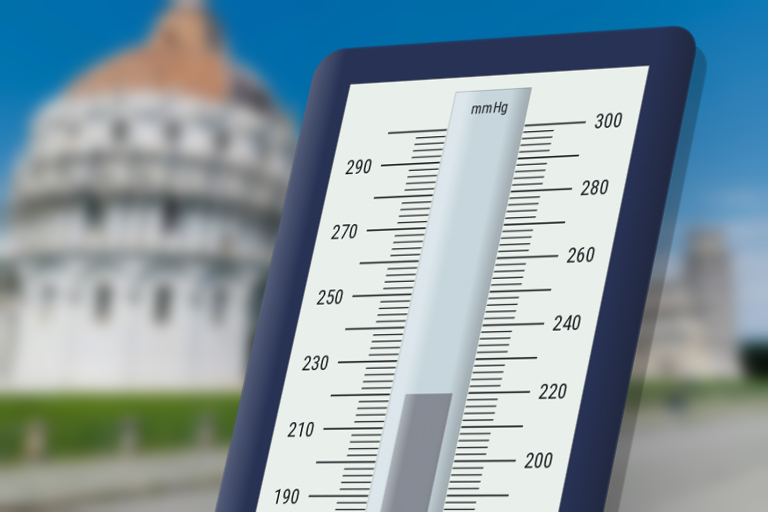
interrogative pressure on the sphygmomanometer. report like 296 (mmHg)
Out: 220 (mmHg)
